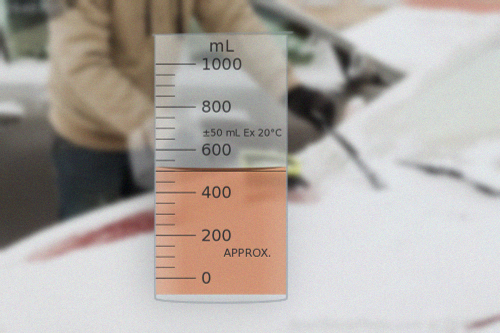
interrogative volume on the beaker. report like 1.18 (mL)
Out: 500 (mL)
